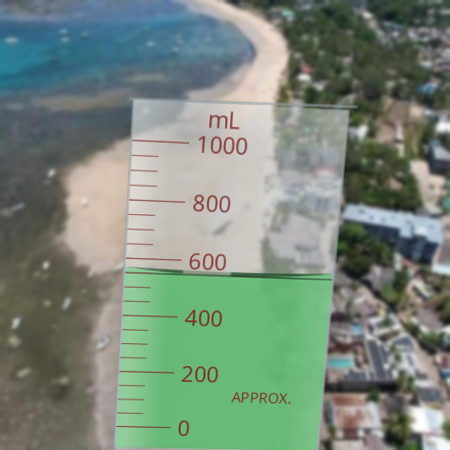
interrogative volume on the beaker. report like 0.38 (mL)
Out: 550 (mL)
